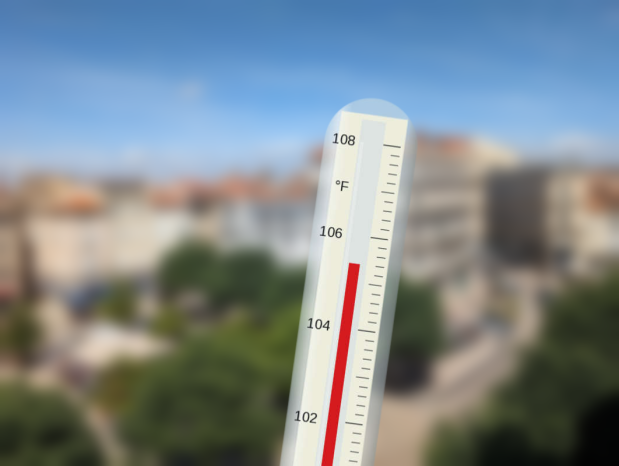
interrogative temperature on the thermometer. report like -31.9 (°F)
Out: 105.4 (°F)
